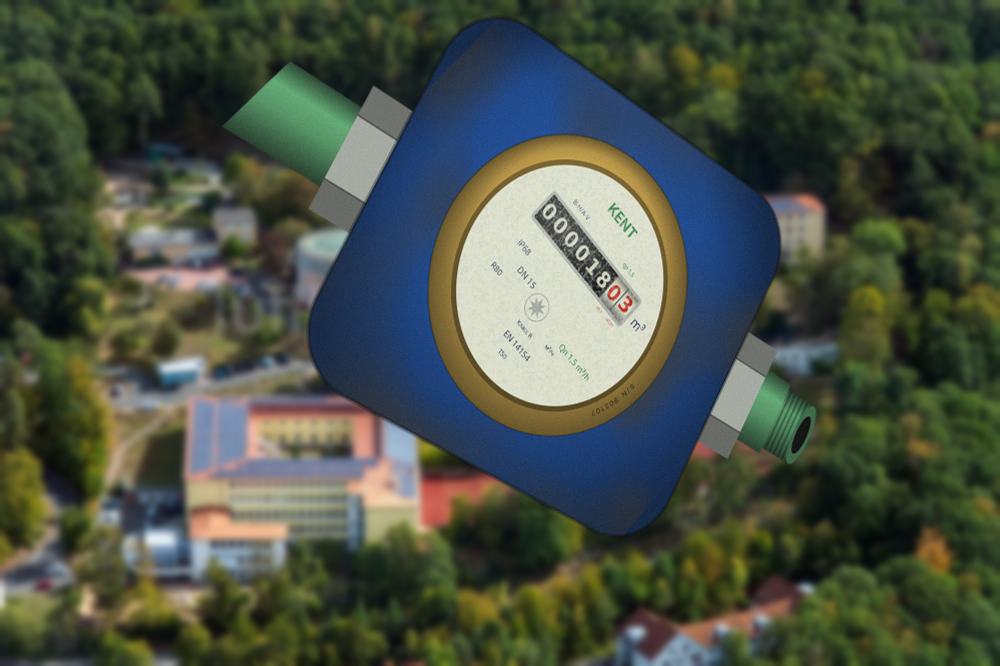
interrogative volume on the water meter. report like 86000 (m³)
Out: 18.03 (m³)
